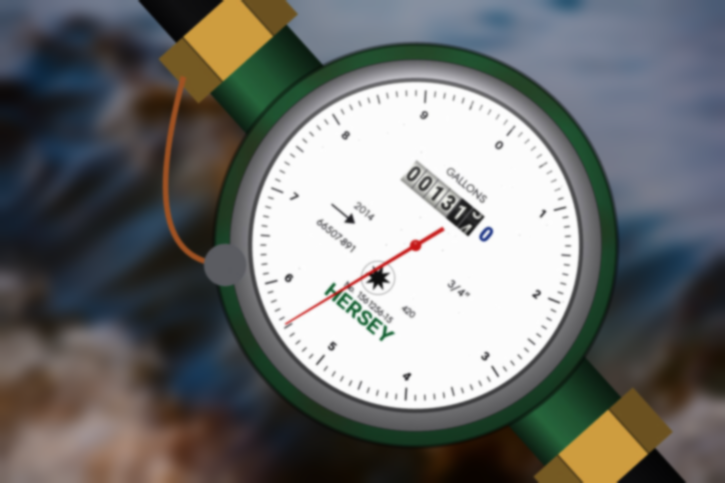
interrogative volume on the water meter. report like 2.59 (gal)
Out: 13135.5 (gal)
